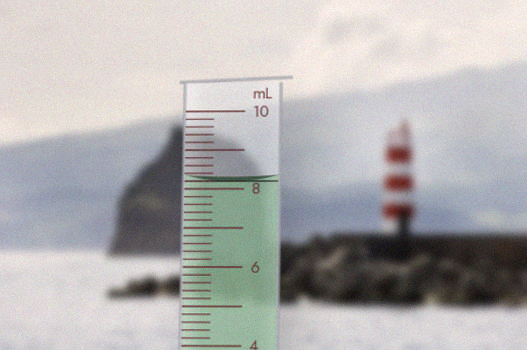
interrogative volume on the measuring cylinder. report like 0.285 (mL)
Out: 8.2 (mL)
